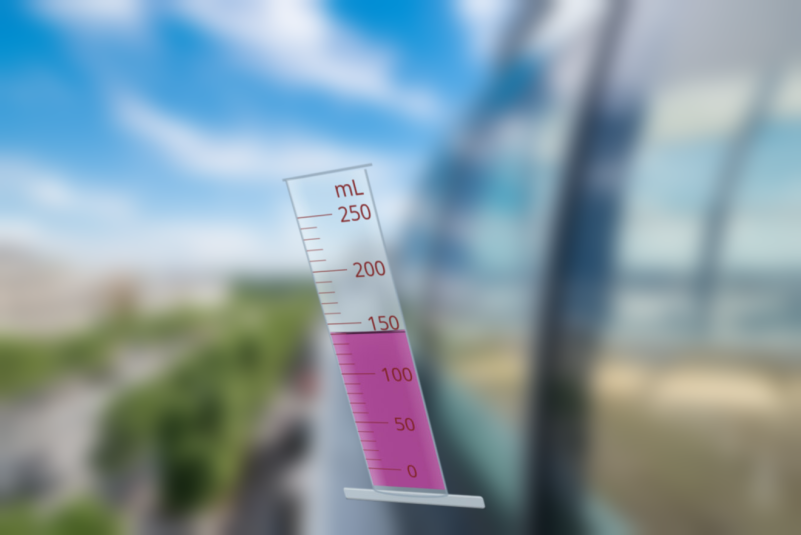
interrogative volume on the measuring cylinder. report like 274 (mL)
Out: 140 (mL)
